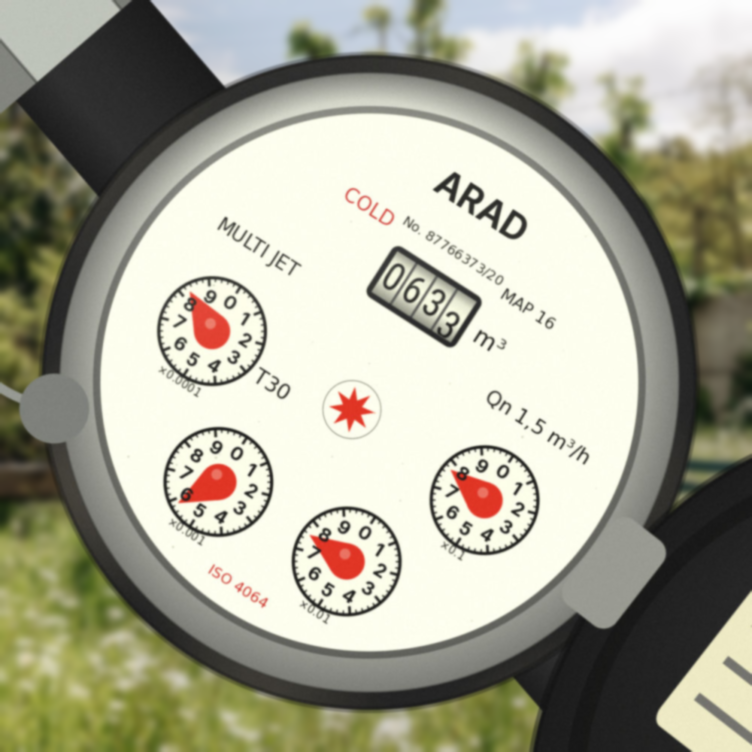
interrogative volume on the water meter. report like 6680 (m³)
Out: 632.7758 (m³)
